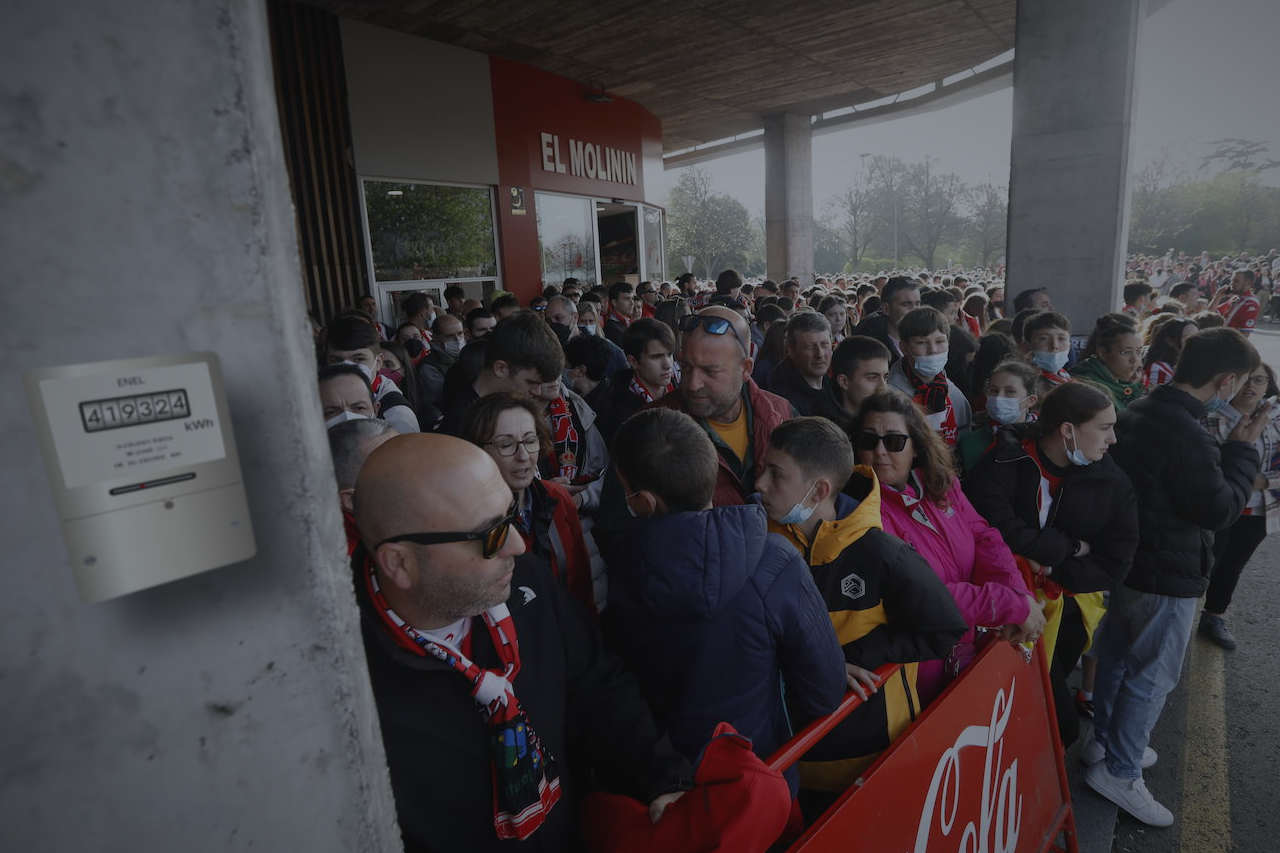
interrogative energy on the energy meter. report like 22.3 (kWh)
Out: 419324 (kWh)
